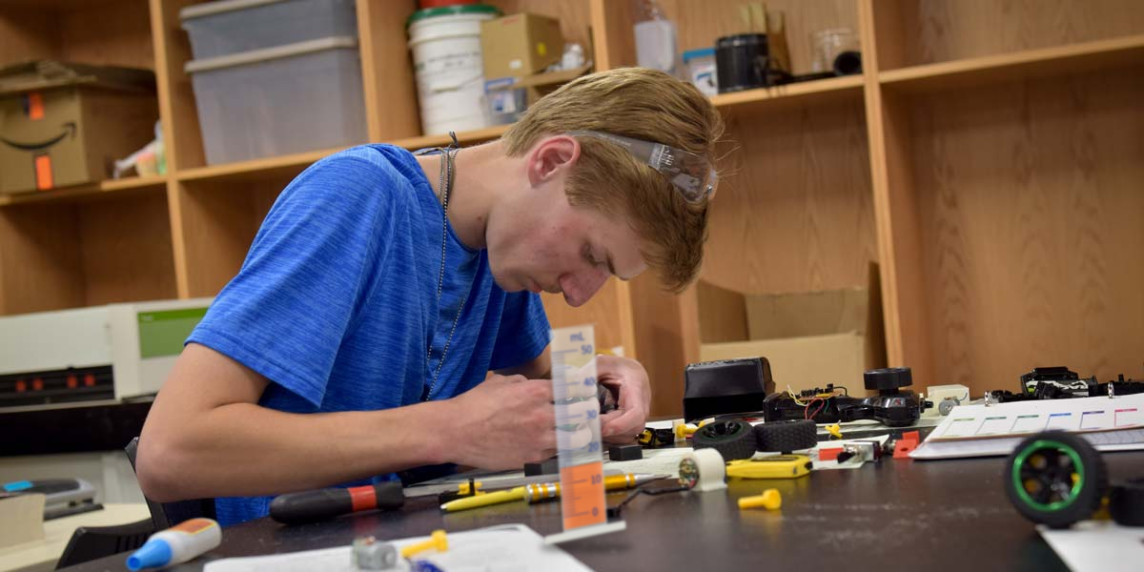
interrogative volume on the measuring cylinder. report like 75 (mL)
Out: 15 (mL)
